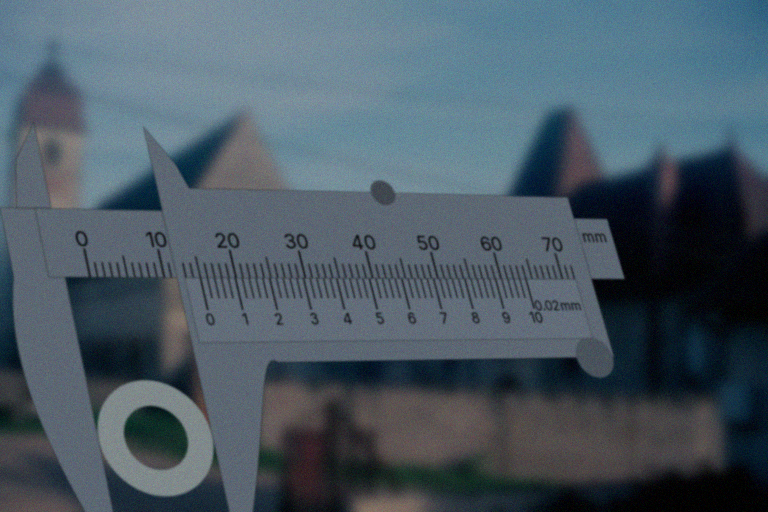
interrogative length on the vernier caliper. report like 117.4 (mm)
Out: 15.0 (mm)
